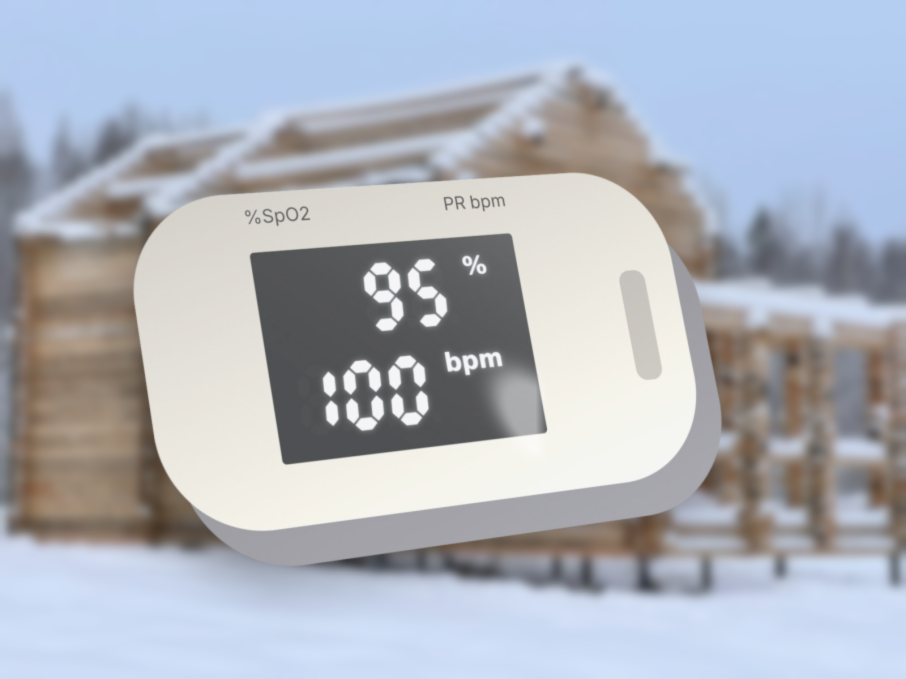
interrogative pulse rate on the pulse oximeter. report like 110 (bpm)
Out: 100 (bpm)
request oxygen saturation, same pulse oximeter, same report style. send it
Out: 95 (%)
